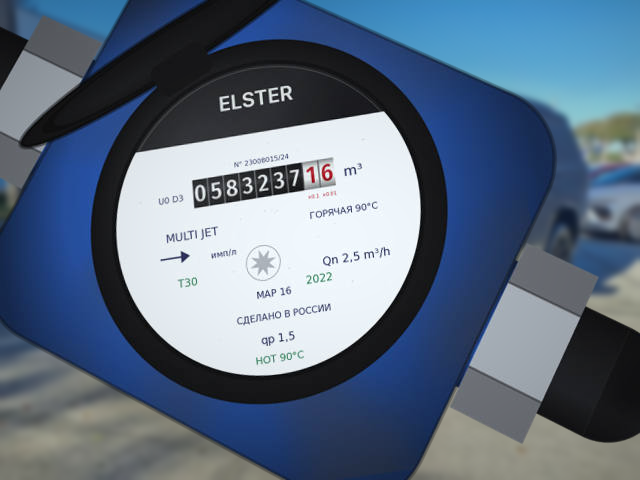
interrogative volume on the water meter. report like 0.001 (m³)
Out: 583237.16 (m³)
